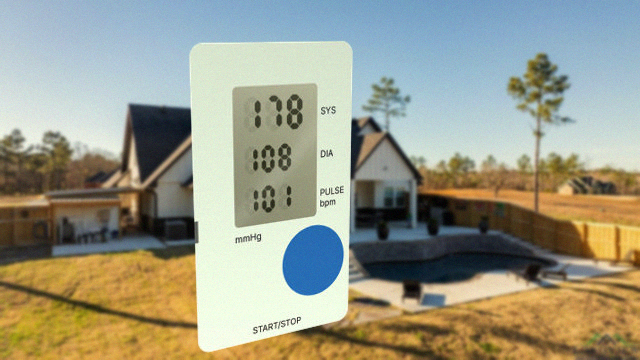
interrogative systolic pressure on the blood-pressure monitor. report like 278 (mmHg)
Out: 178 (mmHg)
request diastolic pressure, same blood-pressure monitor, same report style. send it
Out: 108 (mmHg)
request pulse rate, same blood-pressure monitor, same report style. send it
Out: 101 (bpm)
